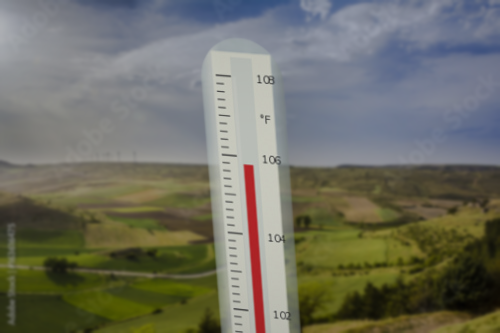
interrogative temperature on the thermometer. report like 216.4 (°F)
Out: 105.8 (°F)
